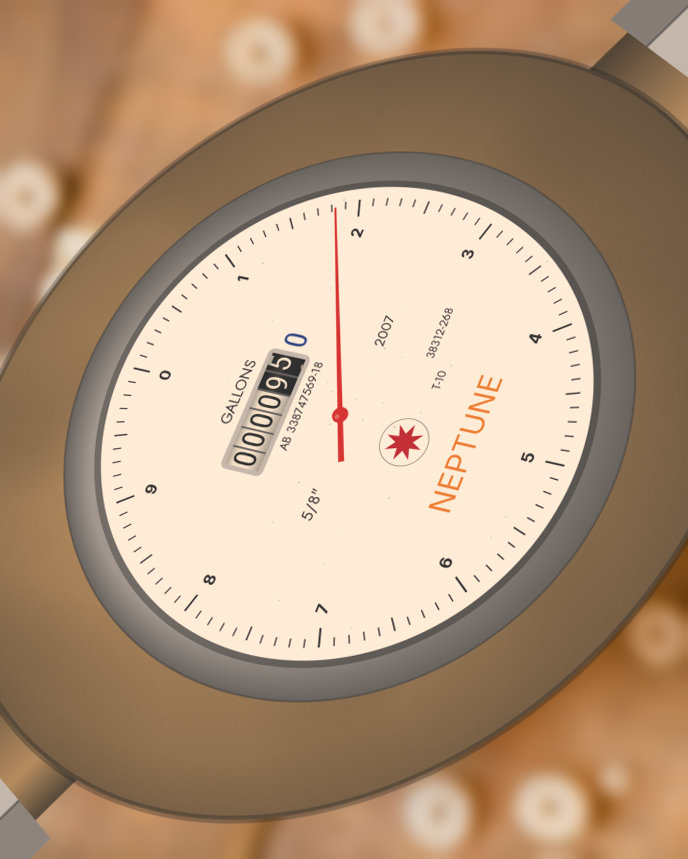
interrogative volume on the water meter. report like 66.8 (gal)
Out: 951.8 (gal)
